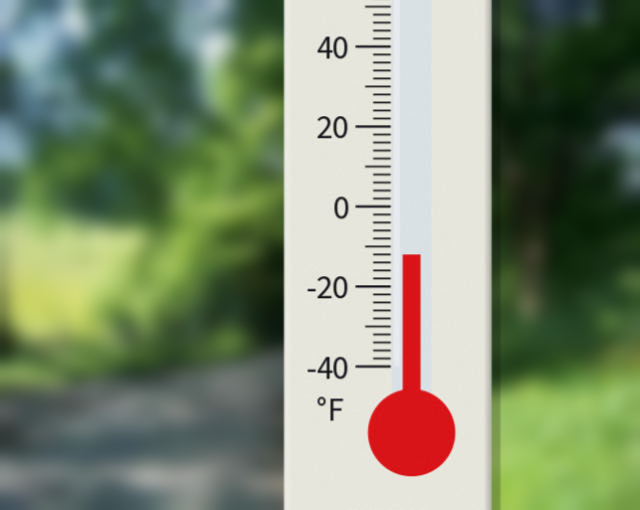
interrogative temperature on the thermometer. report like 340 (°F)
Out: -12 (°F)
